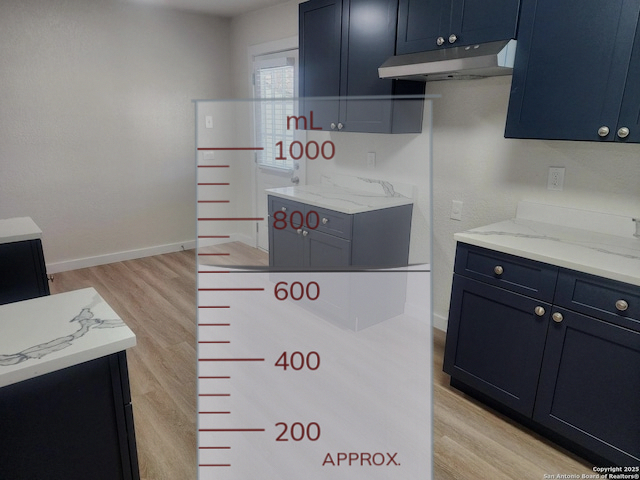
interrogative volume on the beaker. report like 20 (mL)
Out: 650 (mL)
